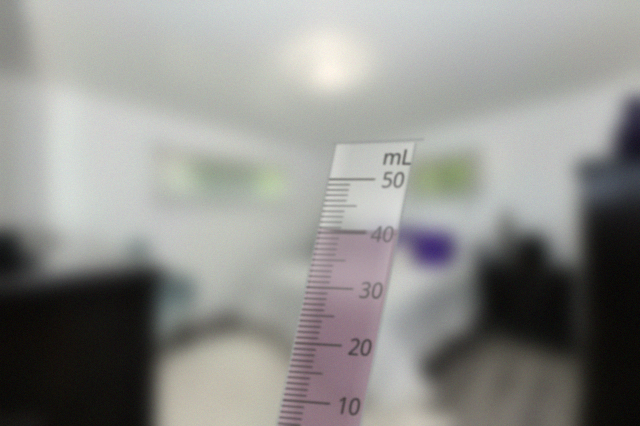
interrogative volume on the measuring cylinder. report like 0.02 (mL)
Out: 40 (mL)
